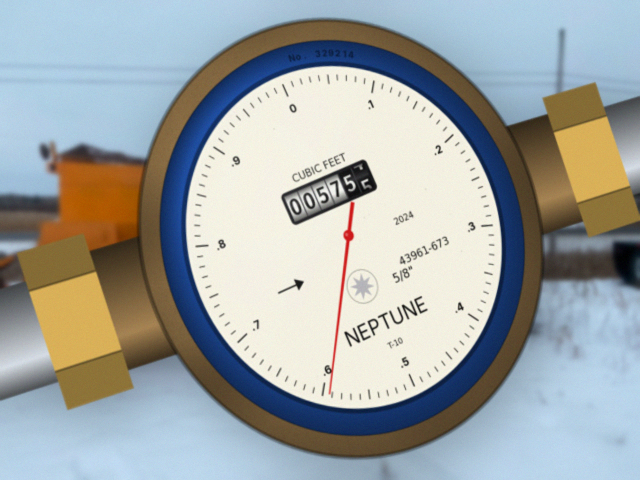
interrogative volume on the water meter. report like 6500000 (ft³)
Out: 5754.59 (ft³)
